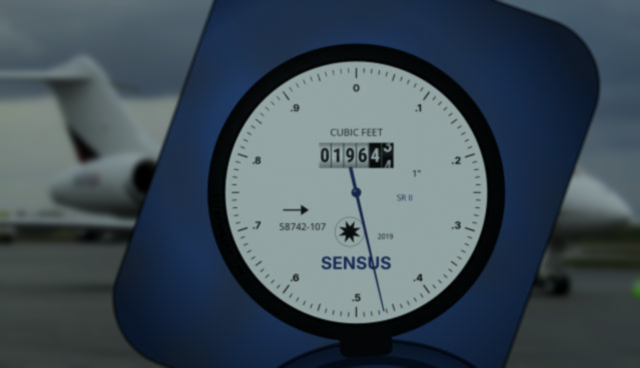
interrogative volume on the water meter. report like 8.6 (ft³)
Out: 19643.46 (ft³)
